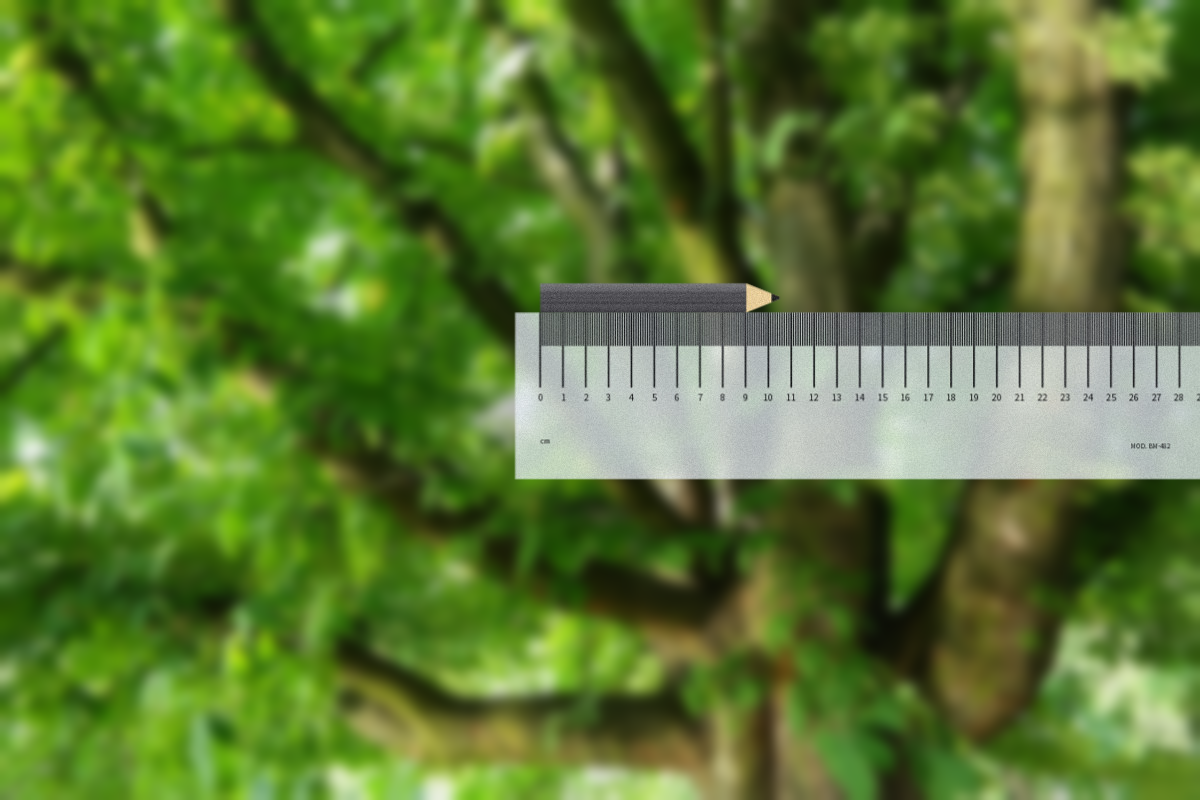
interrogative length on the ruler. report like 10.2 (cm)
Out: 10.5 (cm)
